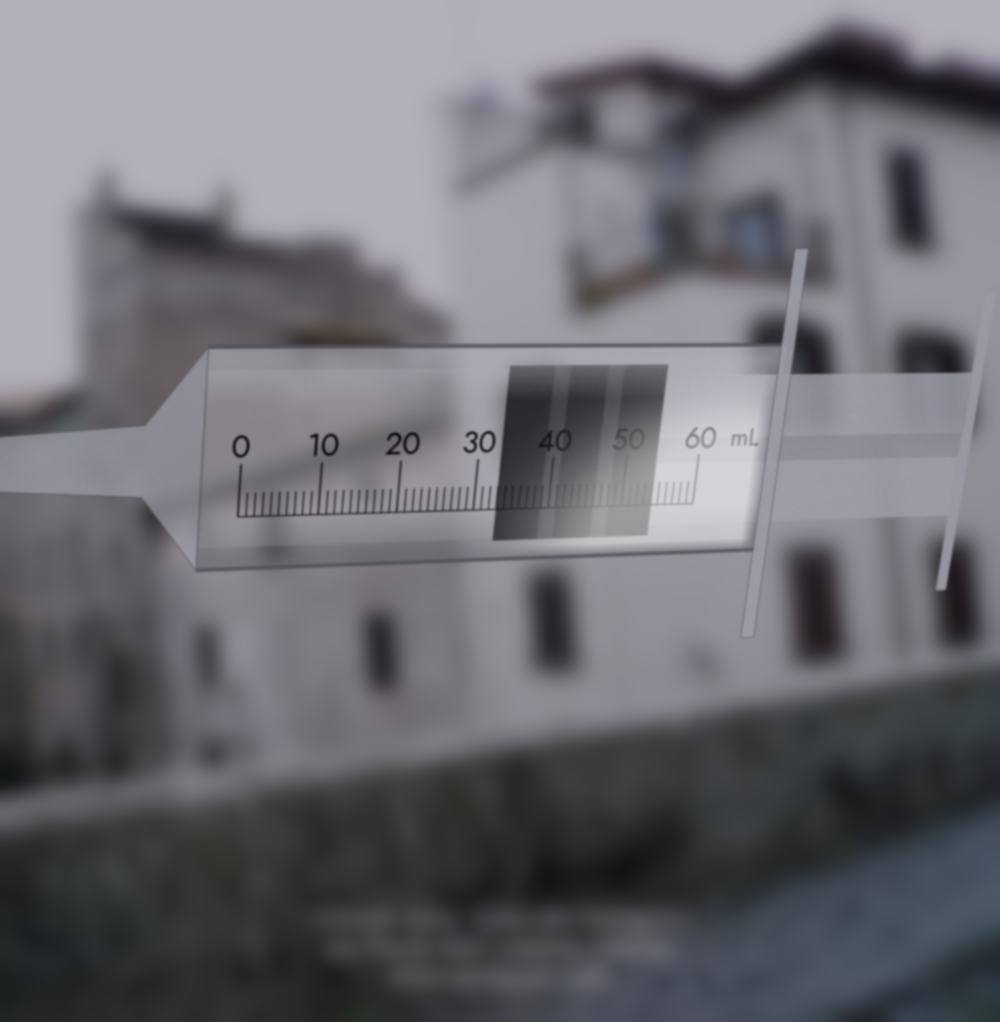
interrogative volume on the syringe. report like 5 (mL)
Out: 33 (mL)
